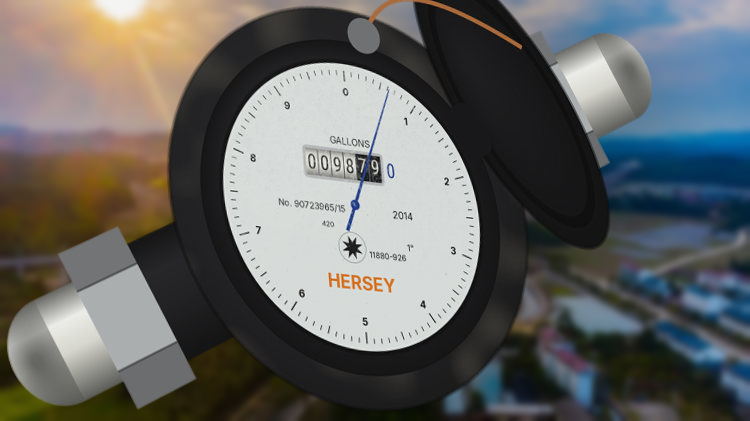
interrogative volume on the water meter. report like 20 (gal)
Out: 98790.6 (gal)
